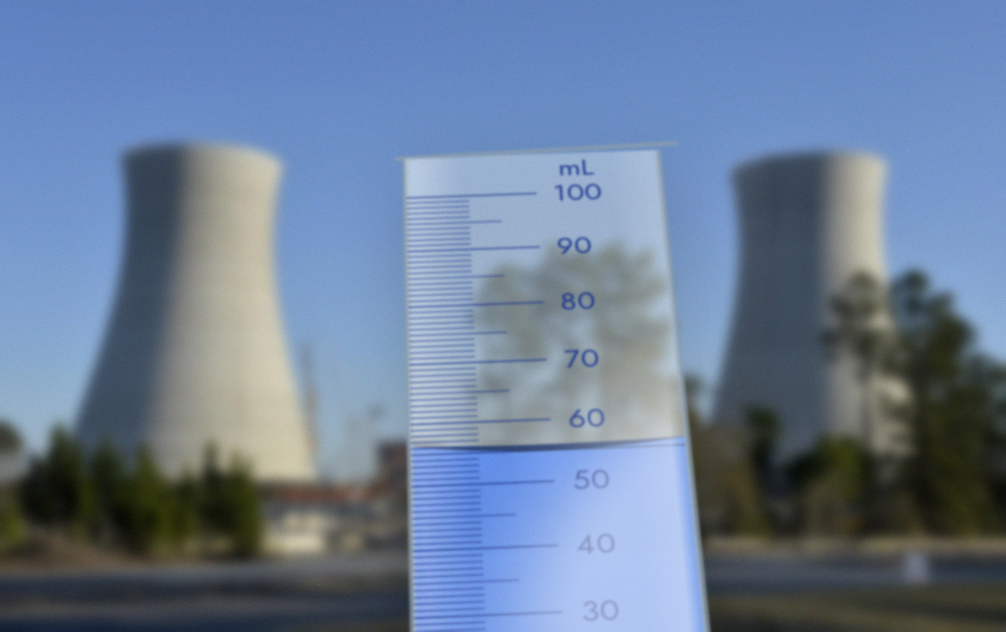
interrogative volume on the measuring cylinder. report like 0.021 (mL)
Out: 55 (mL)
